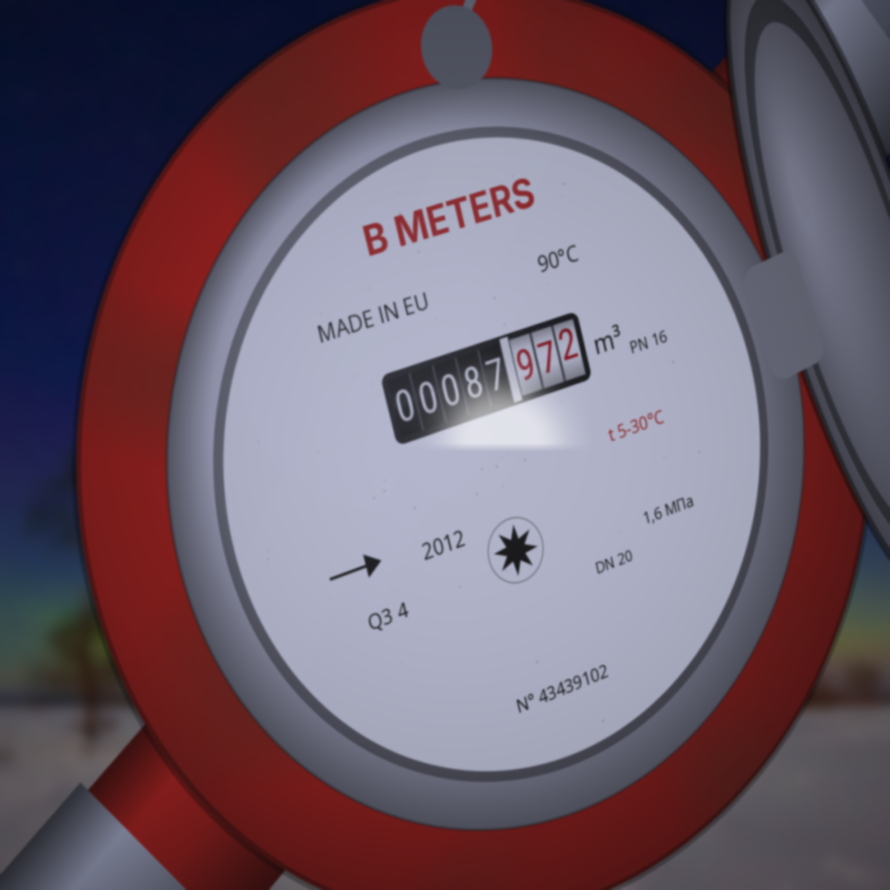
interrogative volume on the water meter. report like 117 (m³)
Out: 87.972 (m³)
